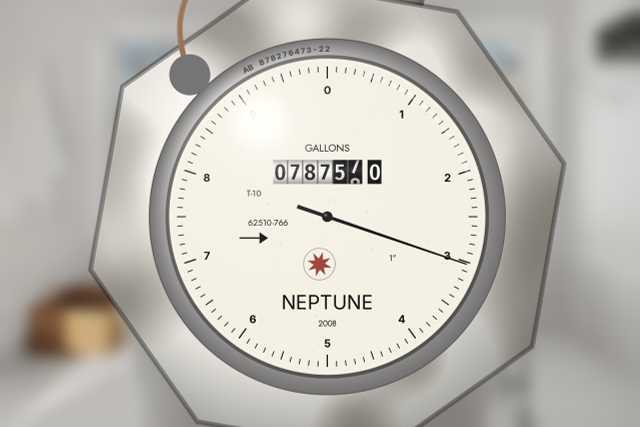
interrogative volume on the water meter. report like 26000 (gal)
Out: 787573.0 (gal)
